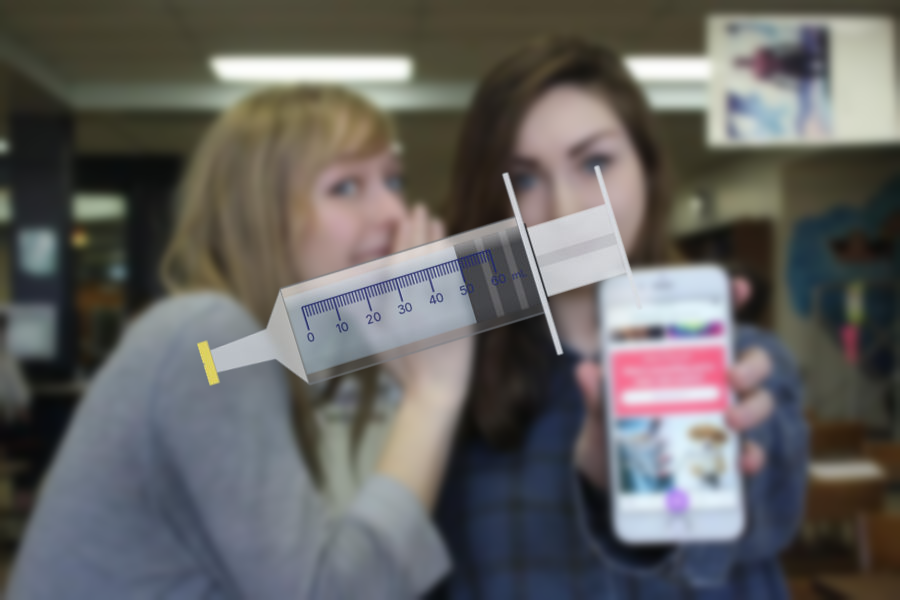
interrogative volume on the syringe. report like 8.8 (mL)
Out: 50 (mL)
